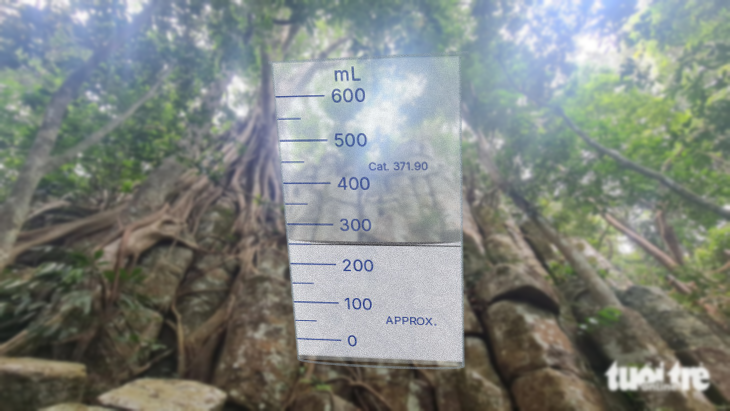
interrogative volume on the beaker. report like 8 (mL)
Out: 250 (mL)
